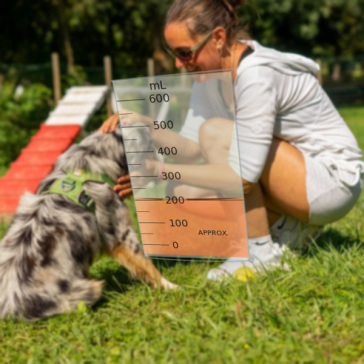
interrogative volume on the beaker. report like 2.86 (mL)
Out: 200 (mL)
